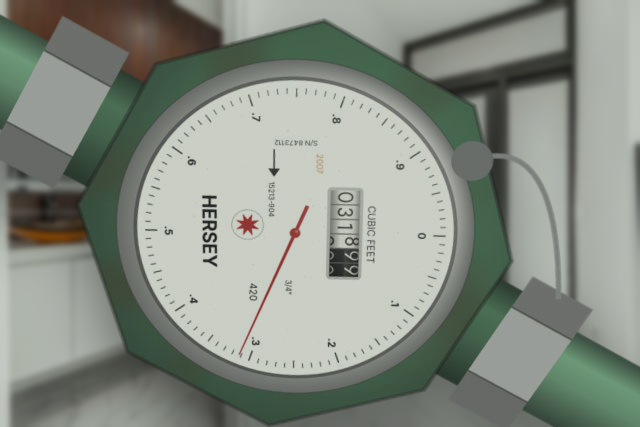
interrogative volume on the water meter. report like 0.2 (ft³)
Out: 31899.31 (ft³)
